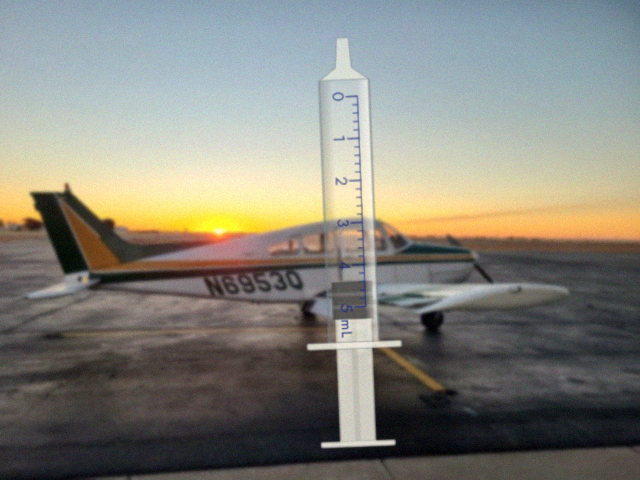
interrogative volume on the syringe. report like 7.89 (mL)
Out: 4.4 (mL)
